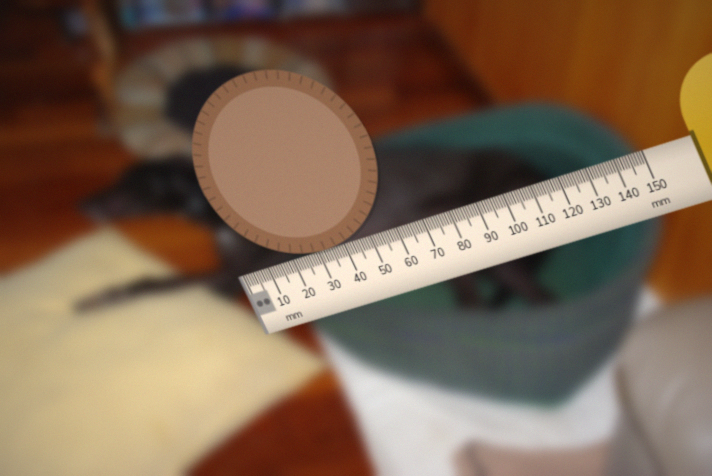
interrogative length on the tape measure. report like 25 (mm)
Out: 65 (mm)
